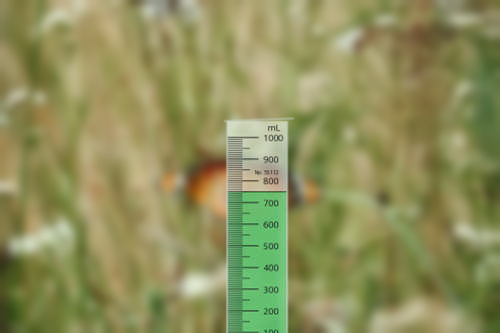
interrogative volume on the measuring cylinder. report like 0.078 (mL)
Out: 750 (mL)
